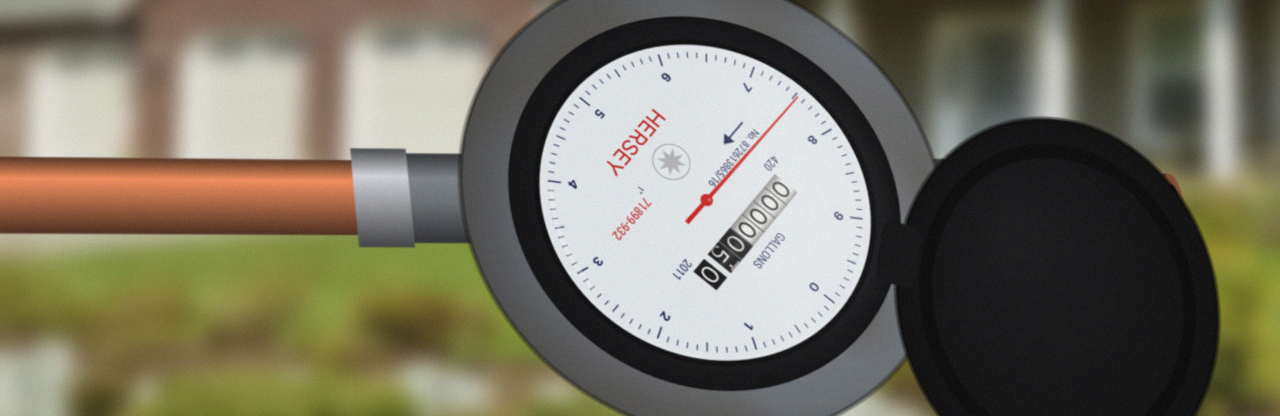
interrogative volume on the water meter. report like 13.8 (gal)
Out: 47.5 (gal)
